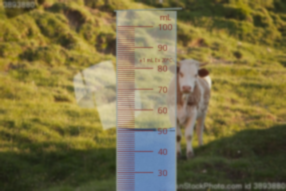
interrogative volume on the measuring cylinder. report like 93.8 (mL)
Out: 50 (mL)
